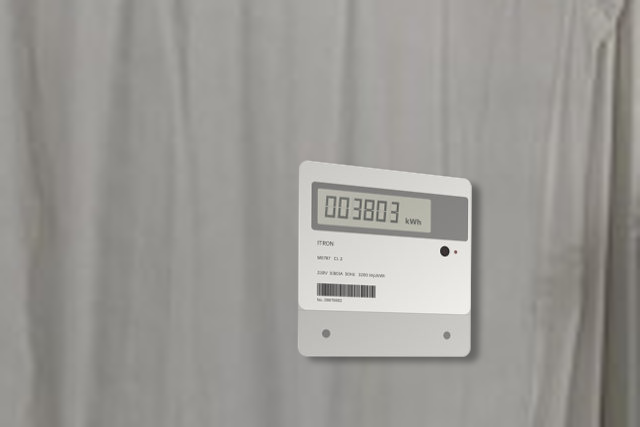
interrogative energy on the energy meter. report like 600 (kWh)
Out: 3803 (kWh)
